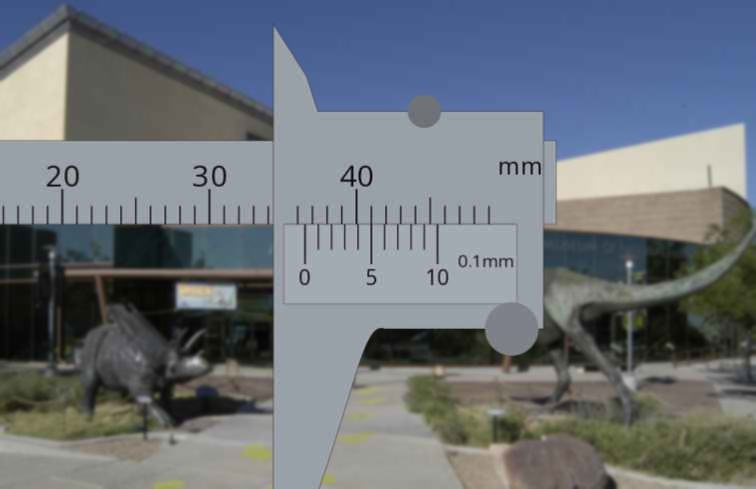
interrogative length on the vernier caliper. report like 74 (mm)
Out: 36.5 (mm)
